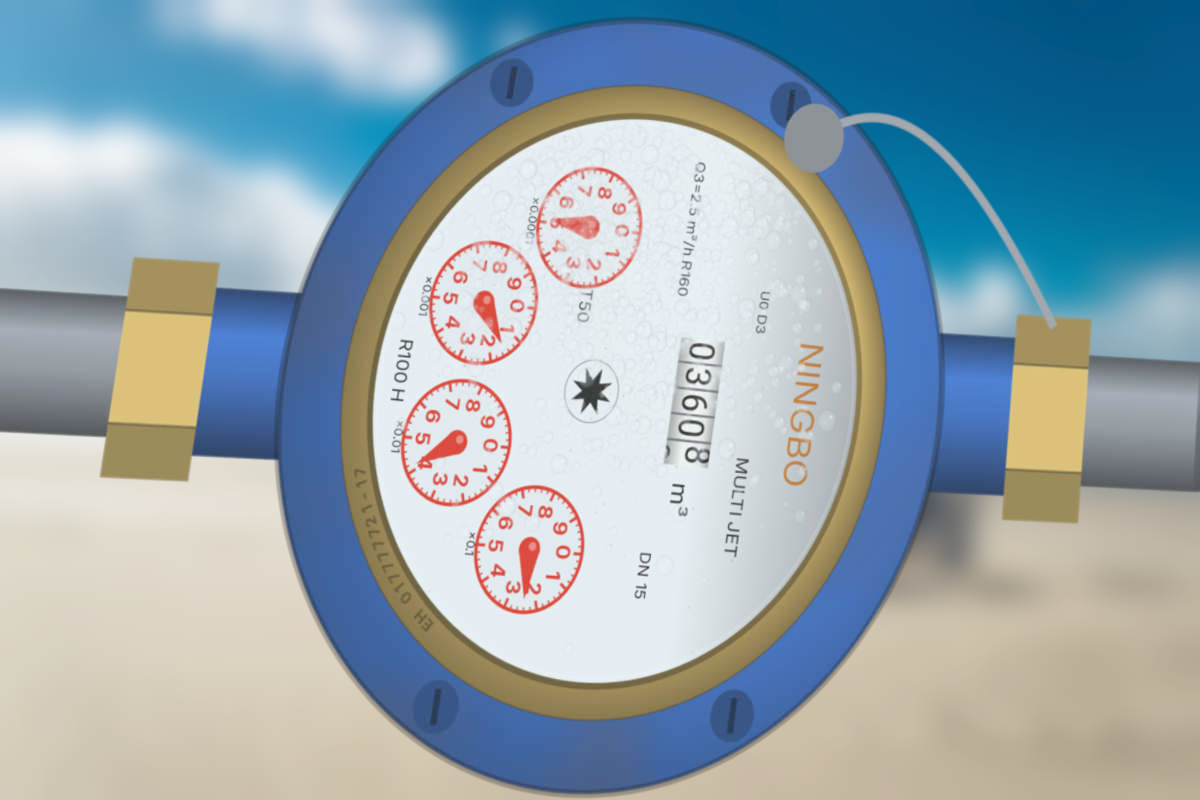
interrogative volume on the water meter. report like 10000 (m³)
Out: 3608.2415 (m³)
